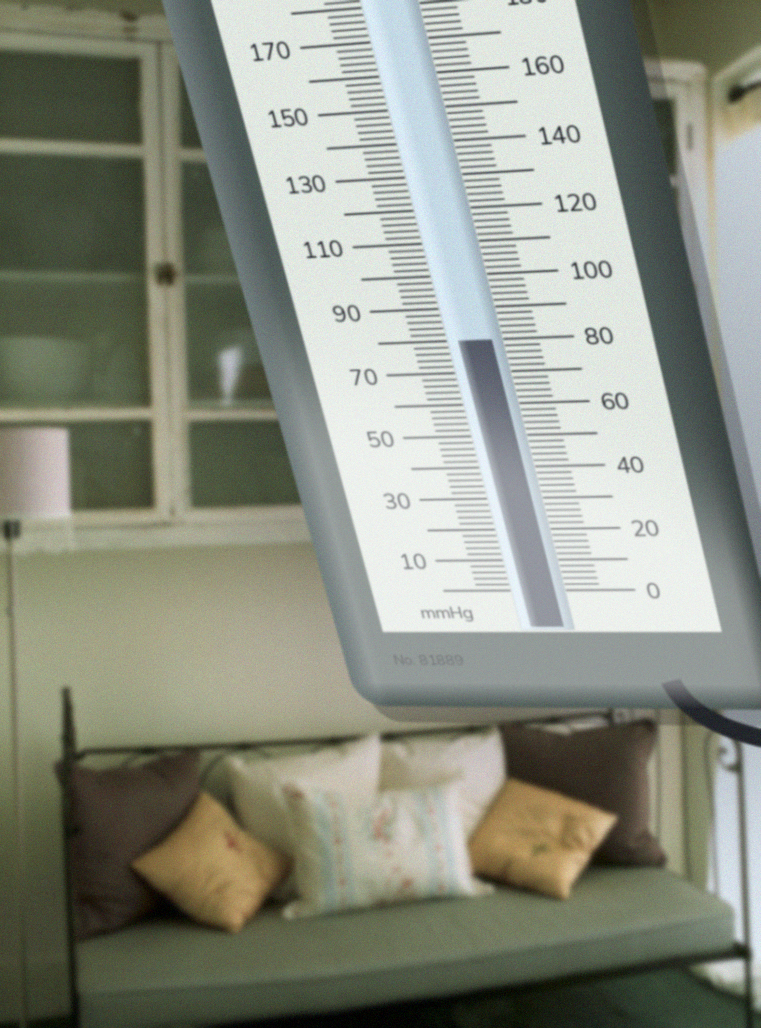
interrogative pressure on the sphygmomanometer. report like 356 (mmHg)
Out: 80 (mmHg)
